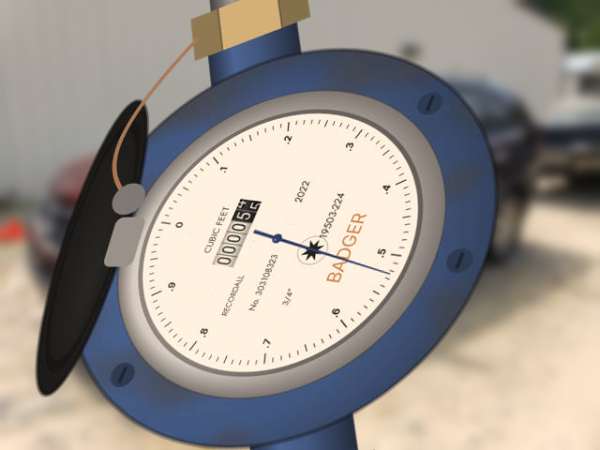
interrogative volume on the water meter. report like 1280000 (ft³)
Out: 54.52 (ft³)
